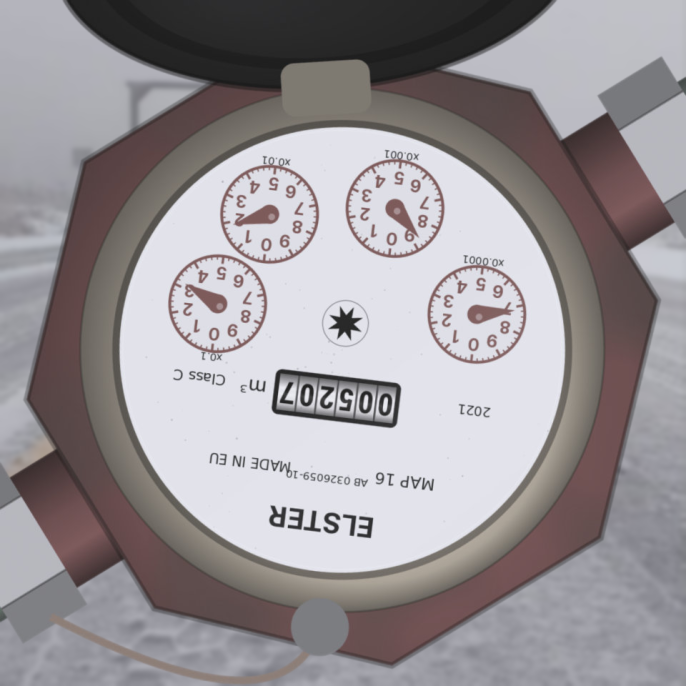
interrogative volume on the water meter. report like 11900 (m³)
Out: 5207.3187 (m³)
